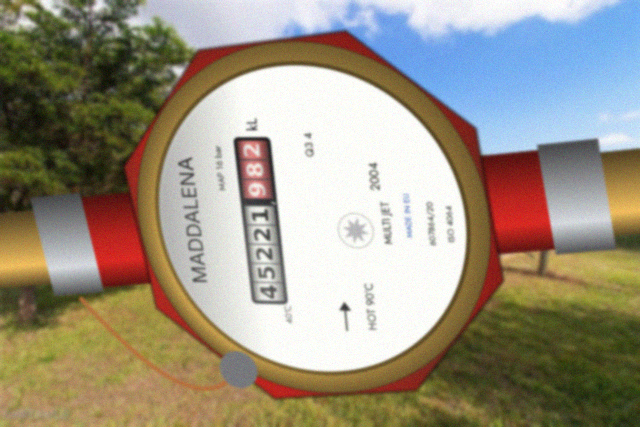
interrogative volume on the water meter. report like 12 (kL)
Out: 45221.982 (kL)
